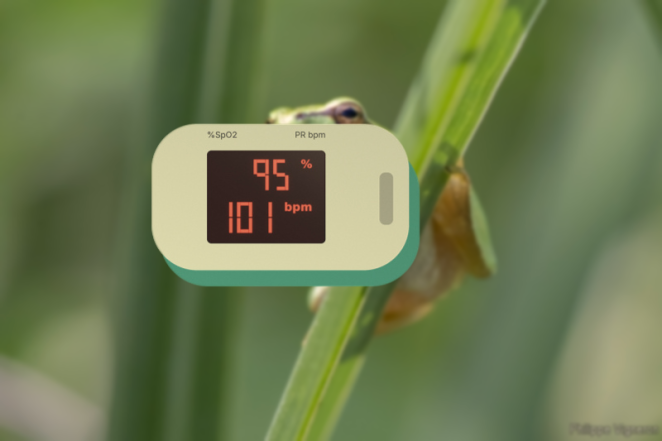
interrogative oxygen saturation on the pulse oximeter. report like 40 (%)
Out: 95 (%)
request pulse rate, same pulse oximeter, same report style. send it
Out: 101 (bpm)
